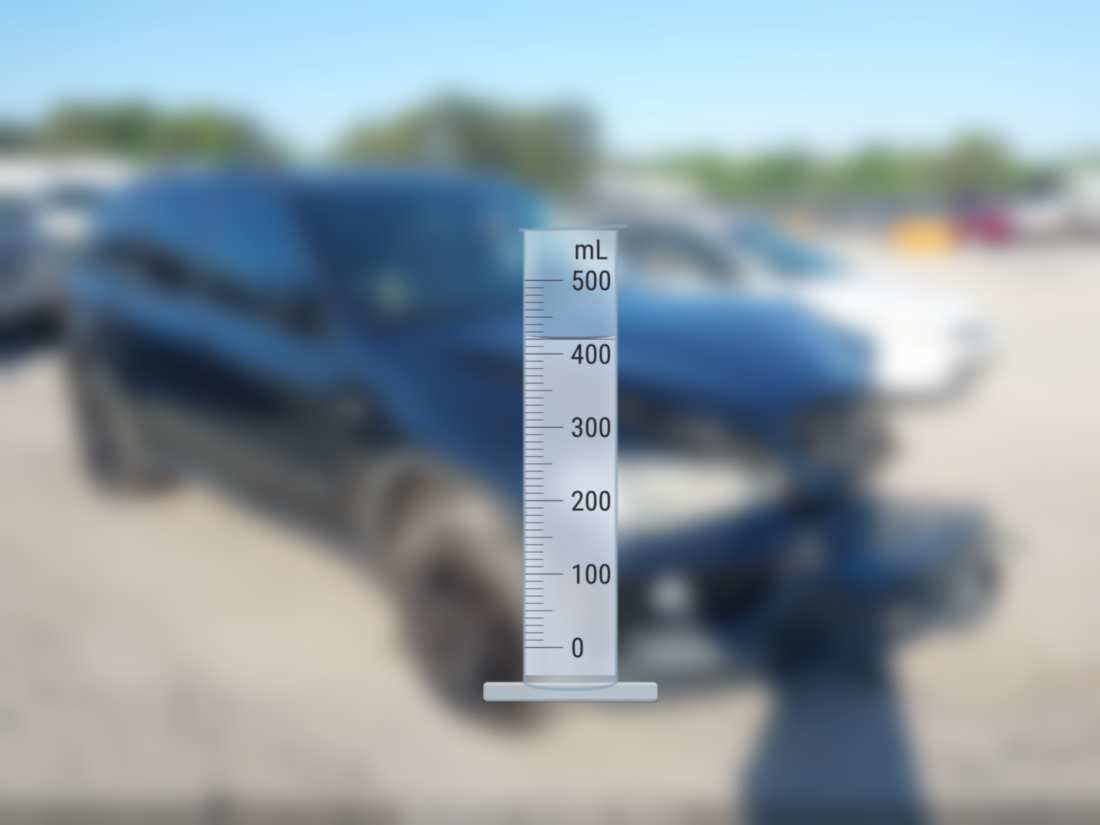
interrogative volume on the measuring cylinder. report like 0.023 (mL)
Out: 420 (mL)
